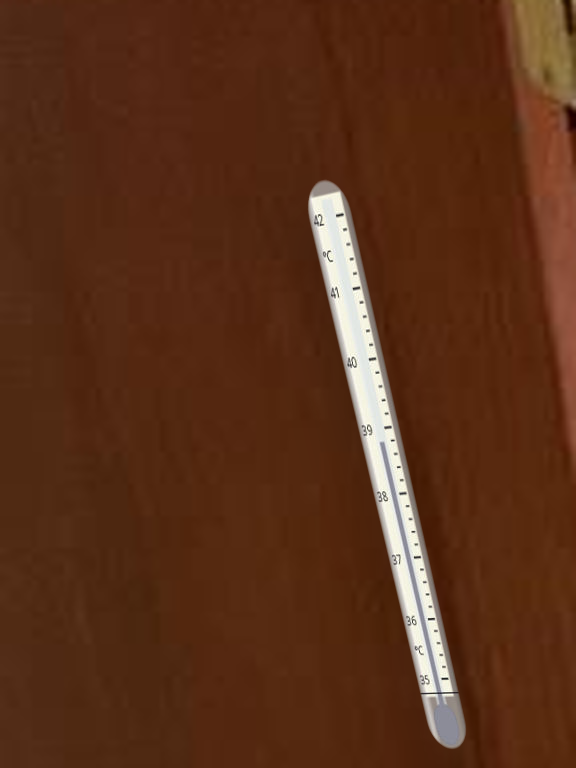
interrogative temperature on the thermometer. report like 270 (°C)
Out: 38.8 (°C)
